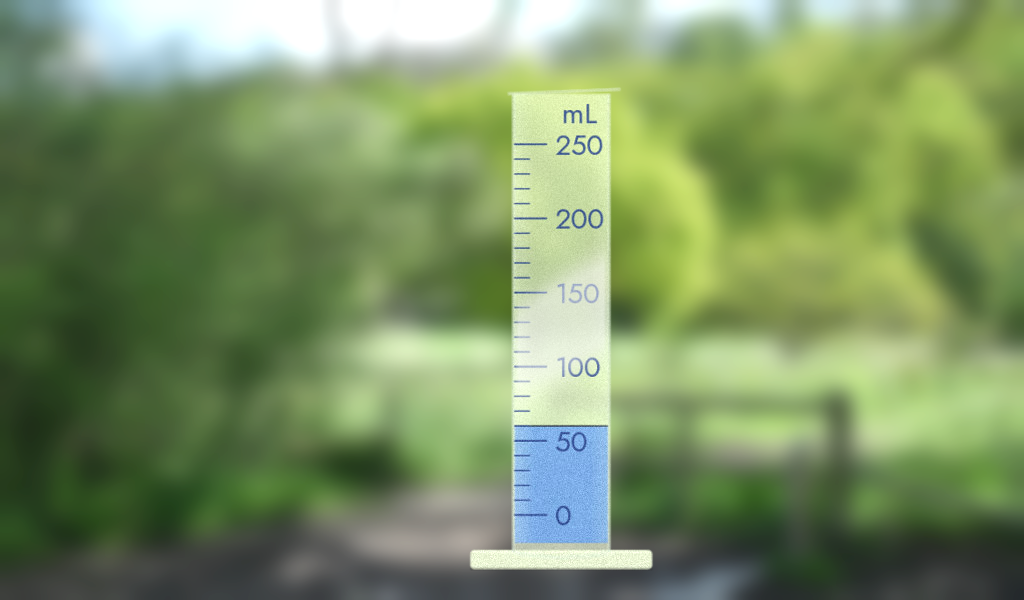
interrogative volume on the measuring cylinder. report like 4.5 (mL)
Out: 60 (mL)
